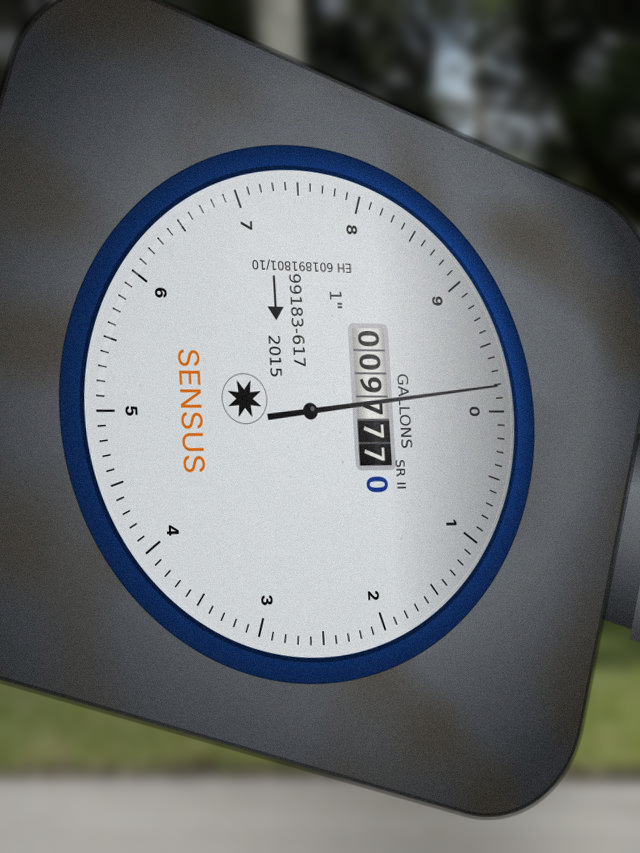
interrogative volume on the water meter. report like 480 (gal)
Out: 97769.8 (gal)
